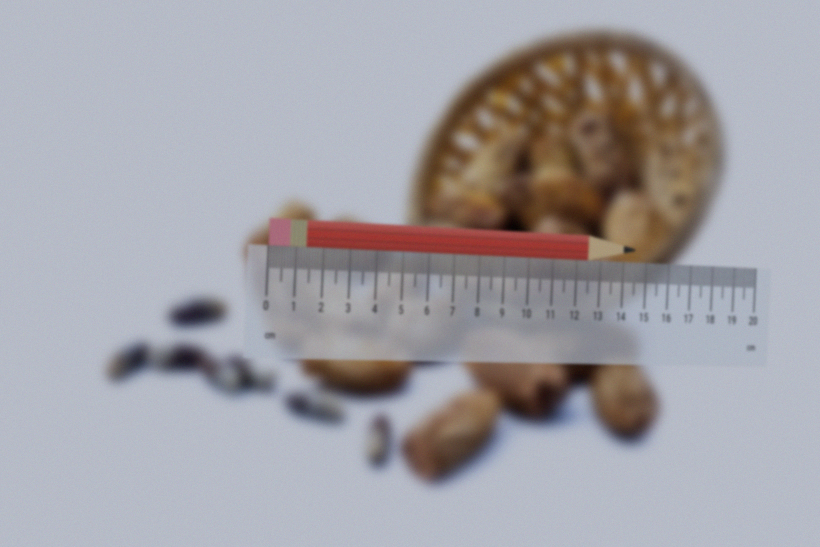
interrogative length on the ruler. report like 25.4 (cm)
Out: 14.5 (cm)
